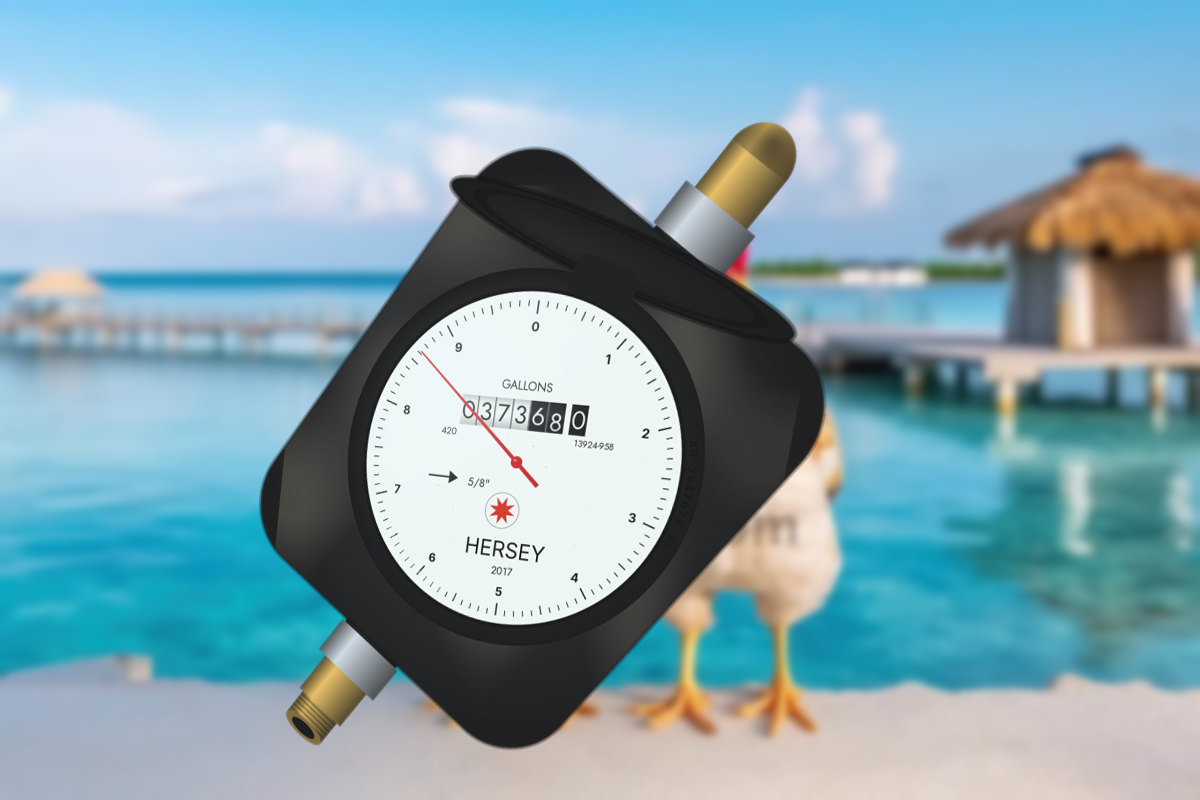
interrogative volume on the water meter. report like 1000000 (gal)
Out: 373678.6 (gal)
